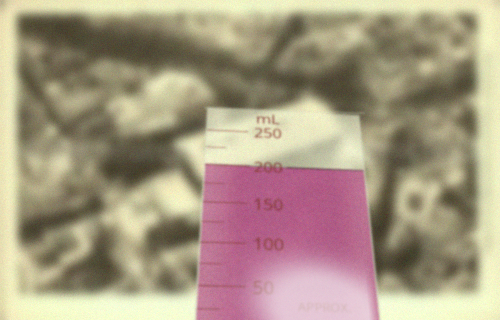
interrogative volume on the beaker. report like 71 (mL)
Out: 200 (mL)
